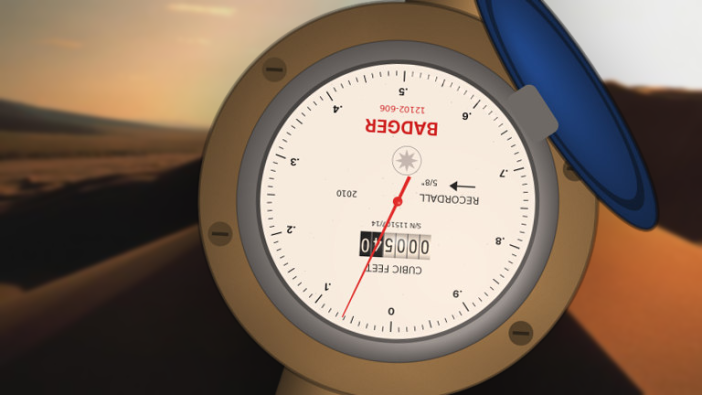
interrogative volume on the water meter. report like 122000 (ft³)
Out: 540.06 (ft³)
